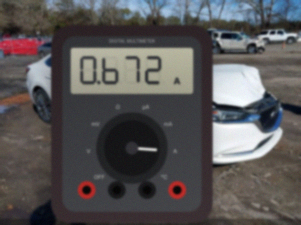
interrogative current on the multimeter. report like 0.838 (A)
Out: 0.672 (A)
